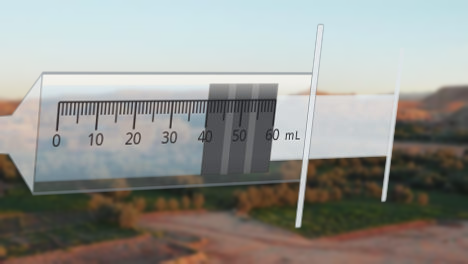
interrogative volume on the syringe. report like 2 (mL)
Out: 40 (mL)
